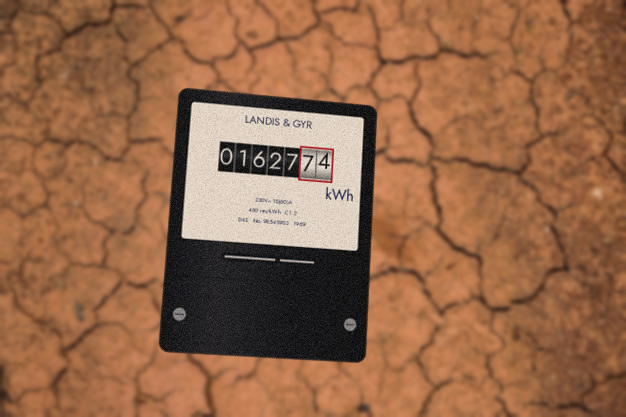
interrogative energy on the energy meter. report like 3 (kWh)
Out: 1627.74 (kWh)
